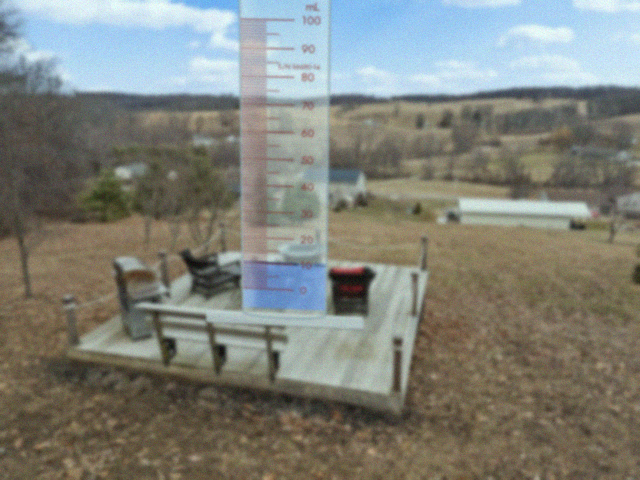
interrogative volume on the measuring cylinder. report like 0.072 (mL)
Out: 10 (mL)
